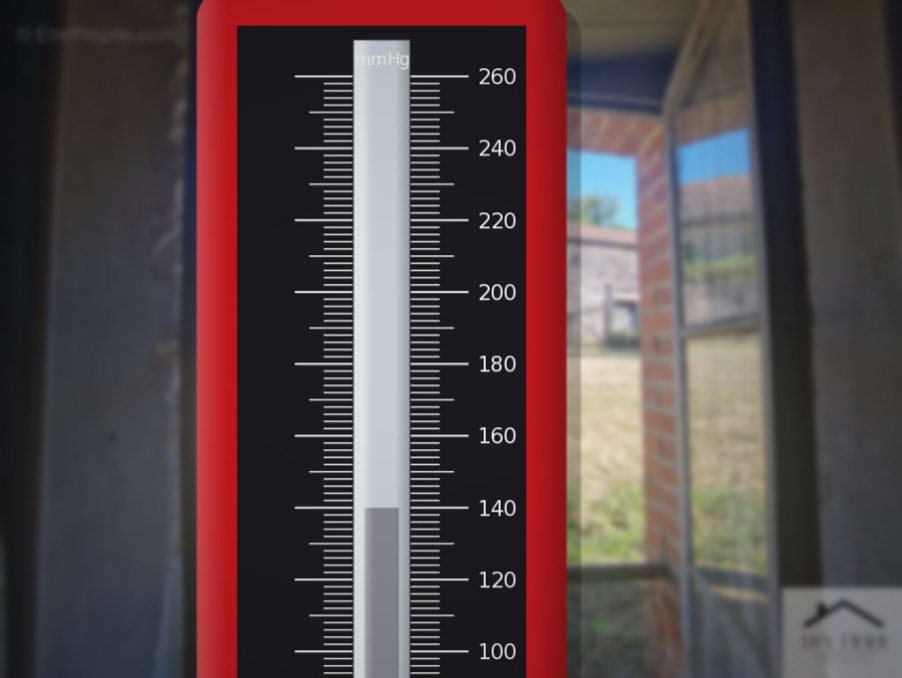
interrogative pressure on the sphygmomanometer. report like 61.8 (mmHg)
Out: 140 (mmHg)
